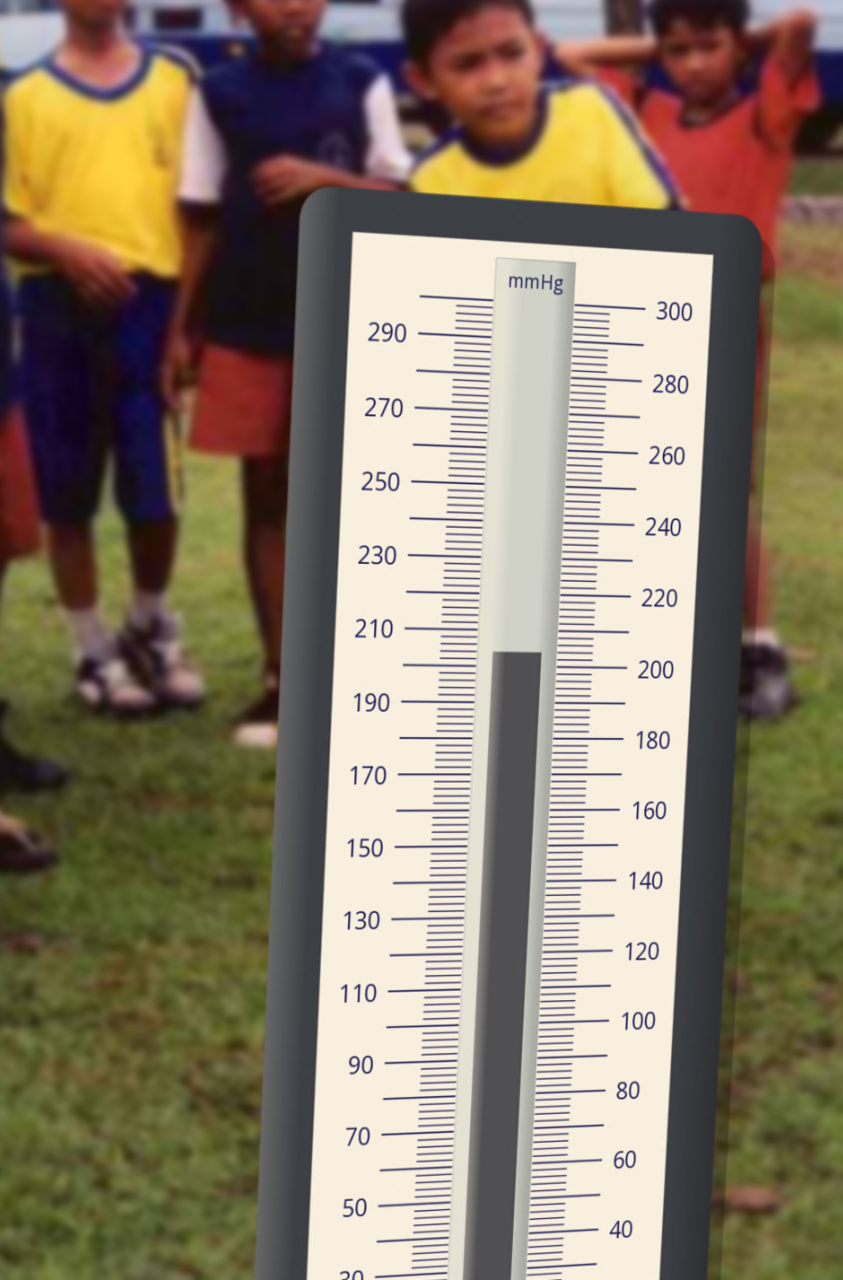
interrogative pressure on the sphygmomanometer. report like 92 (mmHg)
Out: 204 (mmHg)
